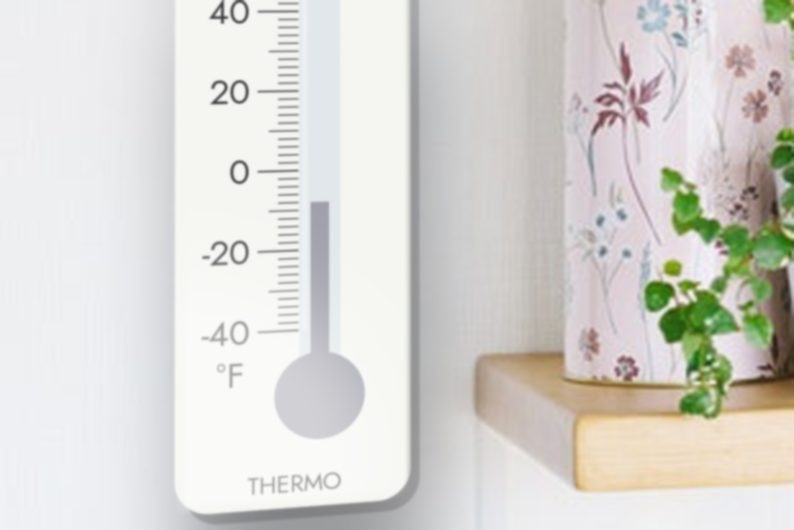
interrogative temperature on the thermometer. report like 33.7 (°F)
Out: -8 (°F)
